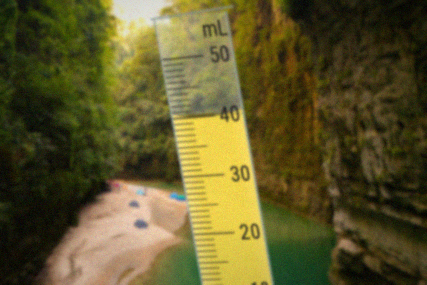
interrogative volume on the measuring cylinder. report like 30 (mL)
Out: 40 (mL)
